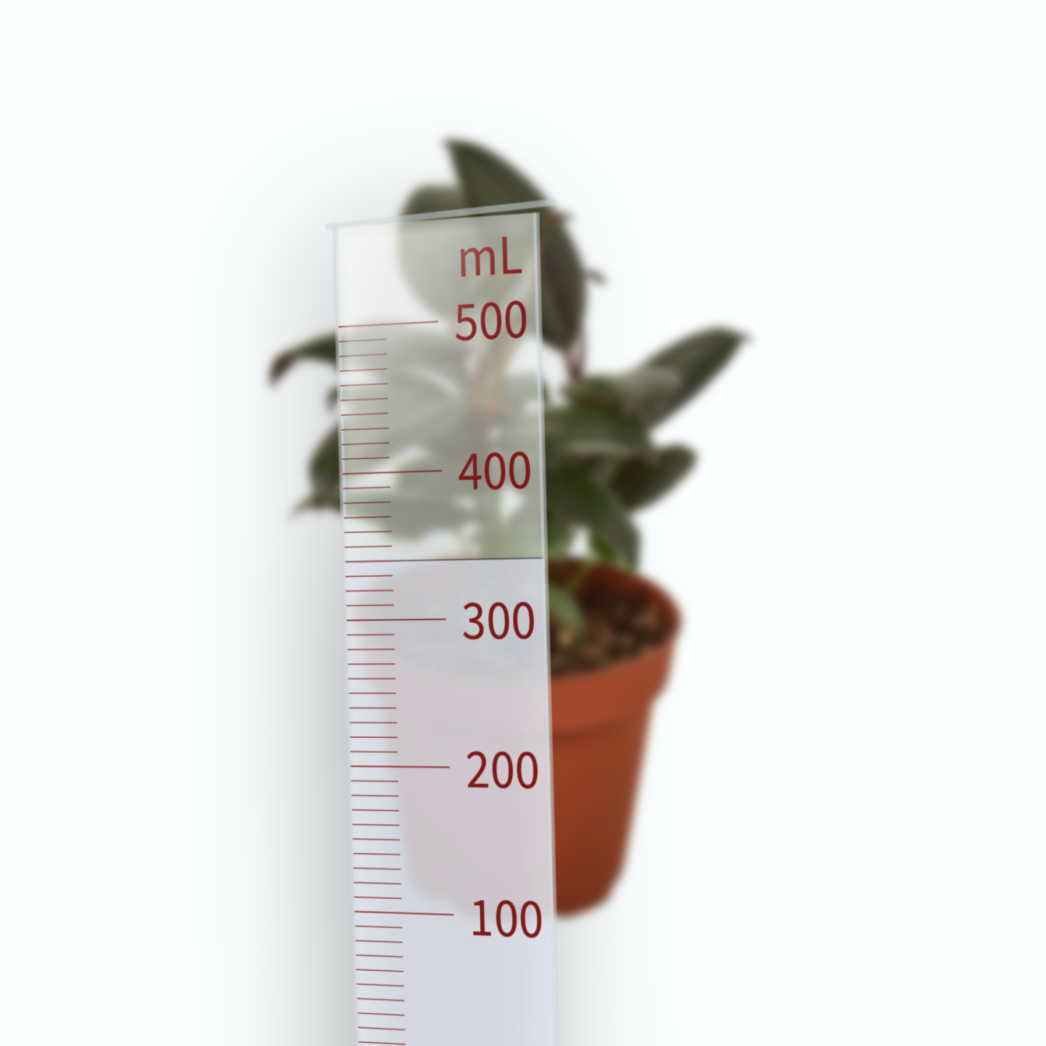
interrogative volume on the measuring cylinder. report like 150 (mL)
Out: 340 (mL)
